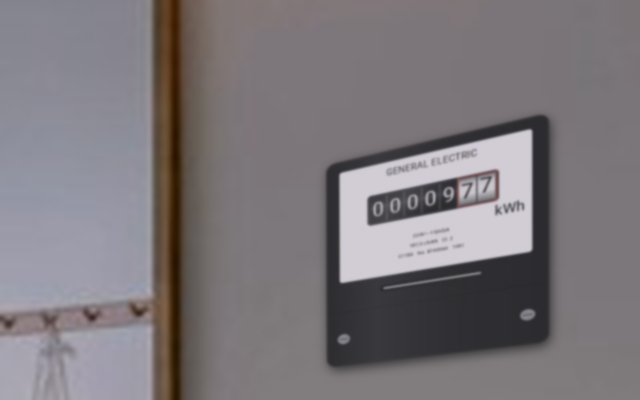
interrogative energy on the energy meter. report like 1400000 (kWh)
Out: 9.77 (kWh)
